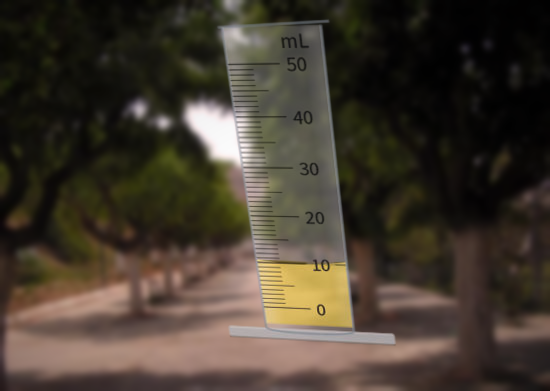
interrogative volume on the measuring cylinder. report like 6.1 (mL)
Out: 10 (mL)
